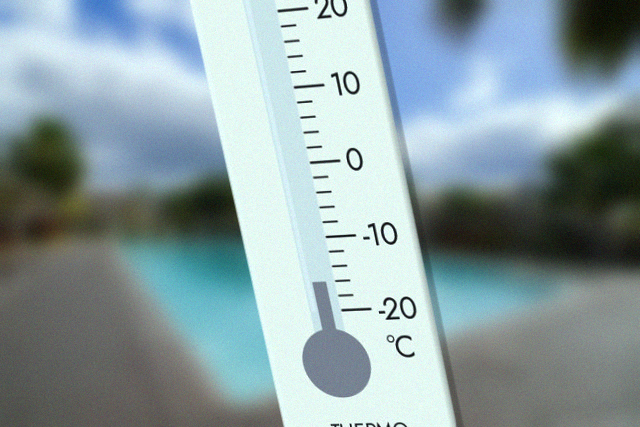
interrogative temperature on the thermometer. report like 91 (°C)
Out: -16 (°C)
